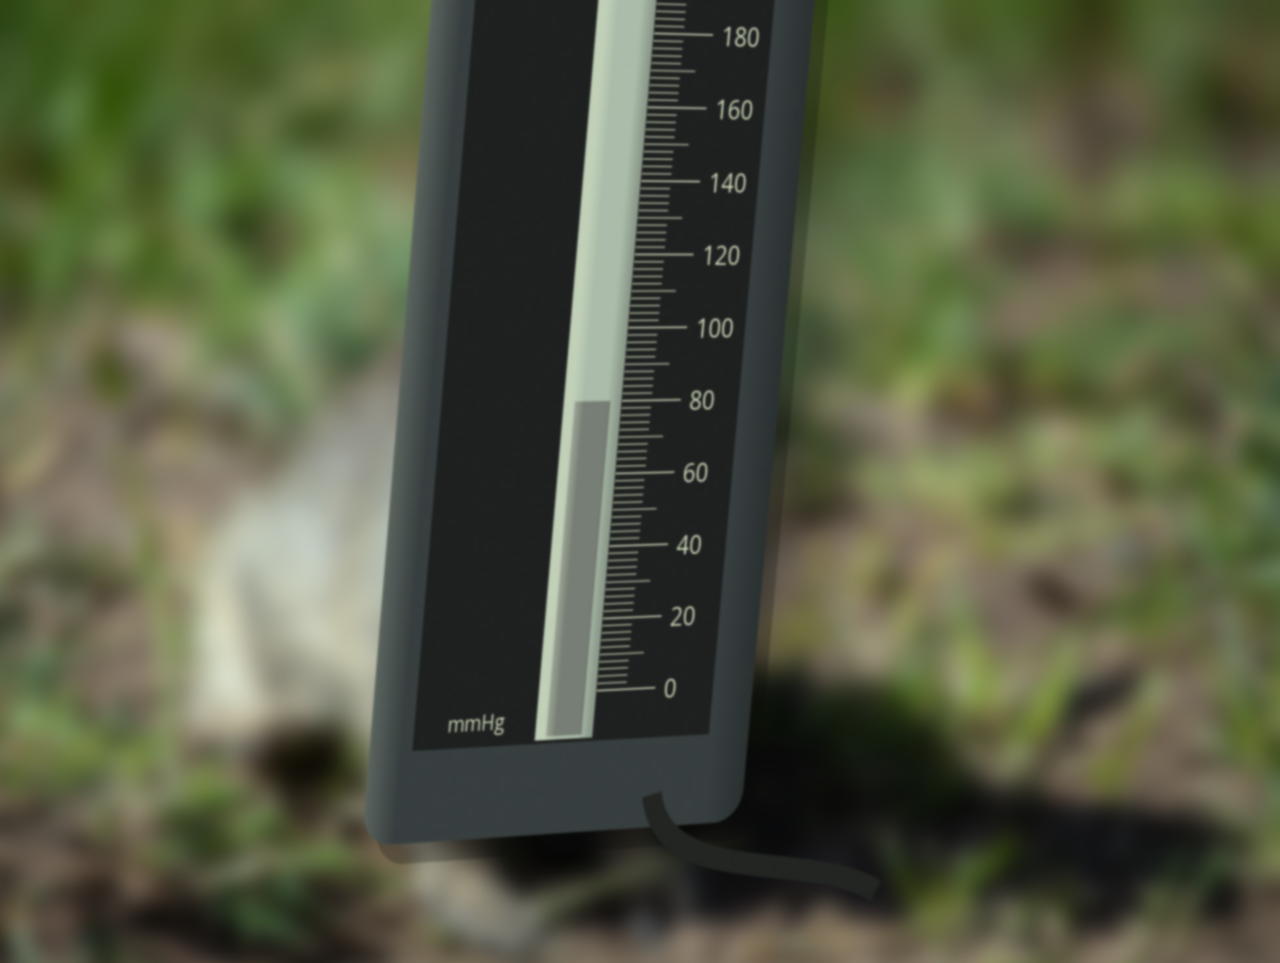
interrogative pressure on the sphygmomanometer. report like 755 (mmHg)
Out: 80 (mmHg)
